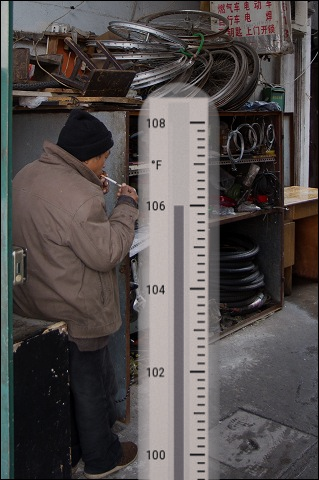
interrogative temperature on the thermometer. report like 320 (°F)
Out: 106 (°F)
